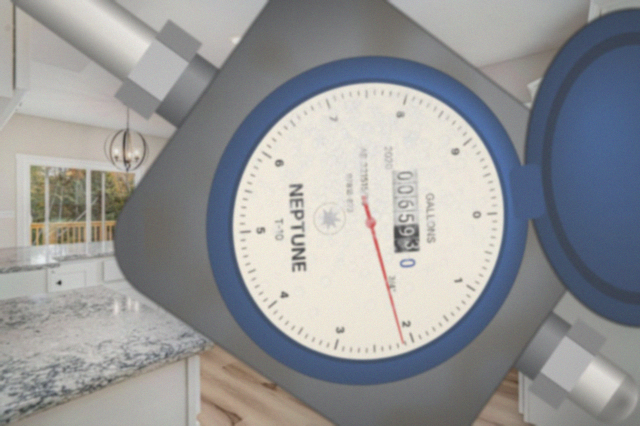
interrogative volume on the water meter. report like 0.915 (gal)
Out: 65932.1 (gal)
